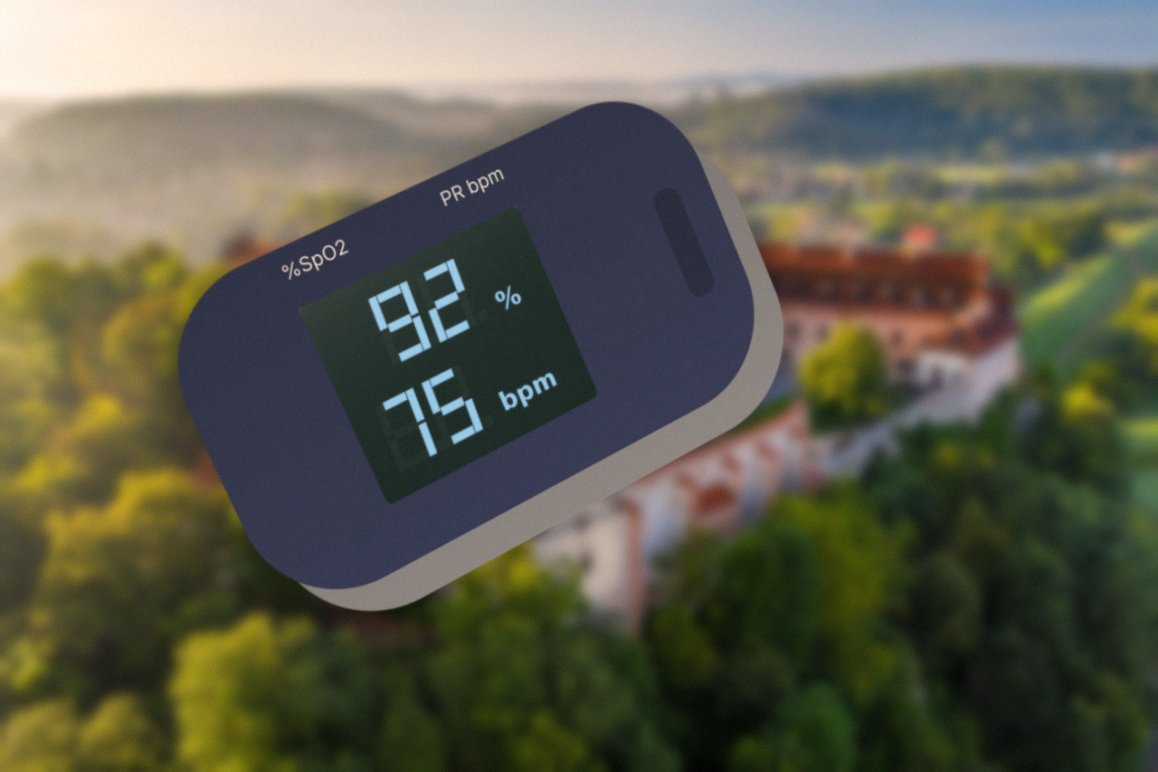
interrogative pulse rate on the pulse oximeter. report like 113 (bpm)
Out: 75 (bpm)
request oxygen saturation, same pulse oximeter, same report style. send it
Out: 92 (%)
